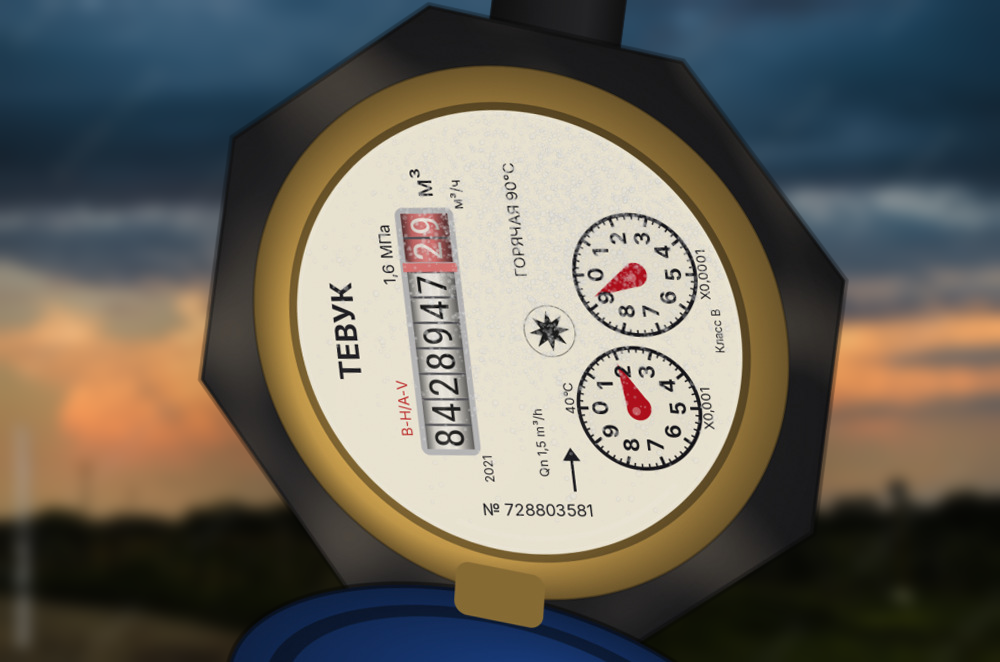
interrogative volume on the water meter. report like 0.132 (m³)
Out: 8428947.2919 (m³)
